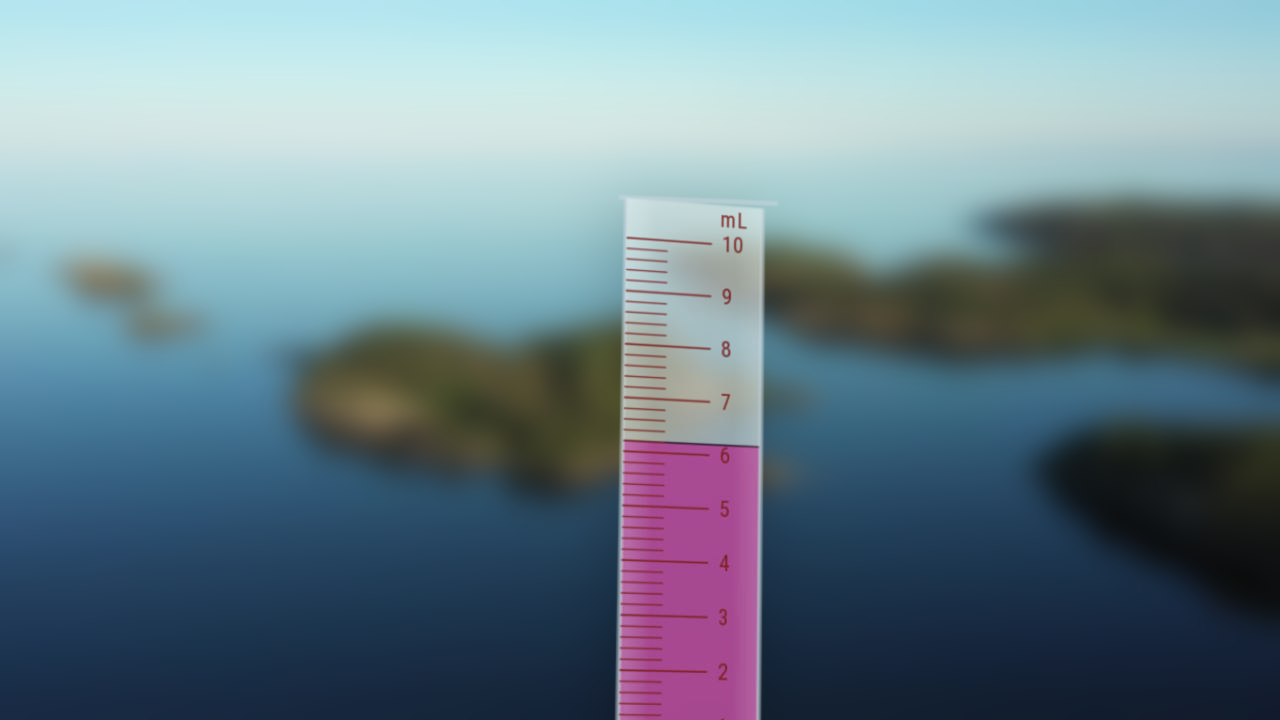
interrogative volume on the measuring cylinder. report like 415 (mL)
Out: 6.2 (mL)
